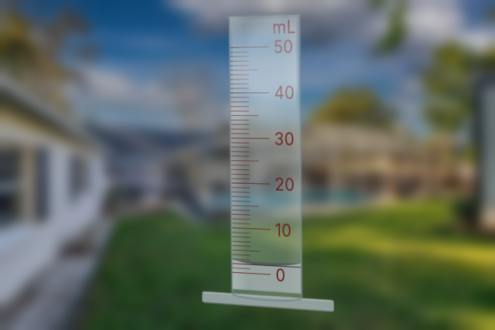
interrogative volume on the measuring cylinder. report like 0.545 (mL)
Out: 2 (mL)
